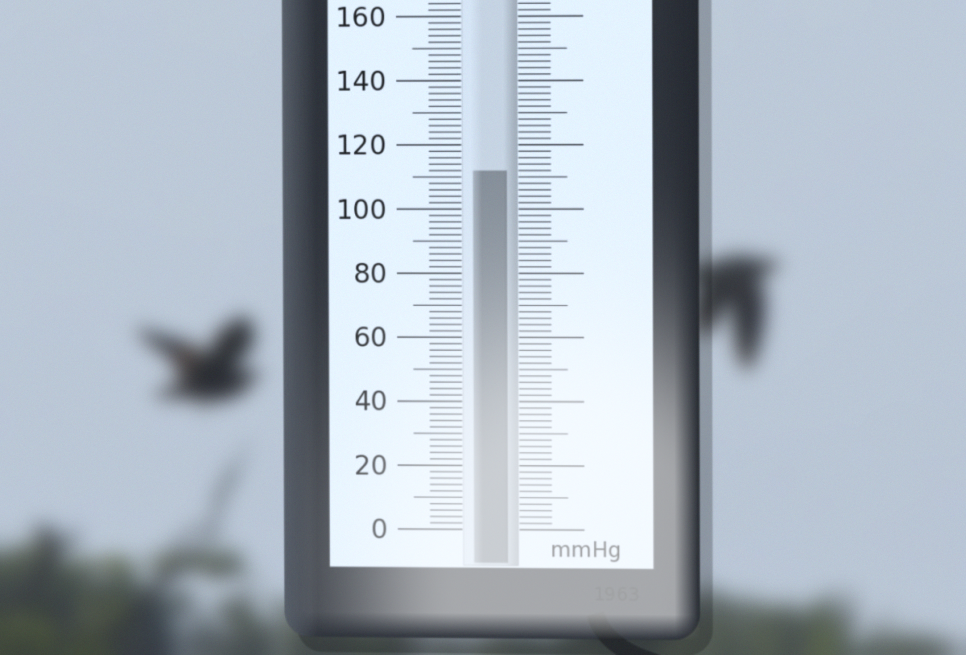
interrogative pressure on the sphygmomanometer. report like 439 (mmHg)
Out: 112 (mmHg)
